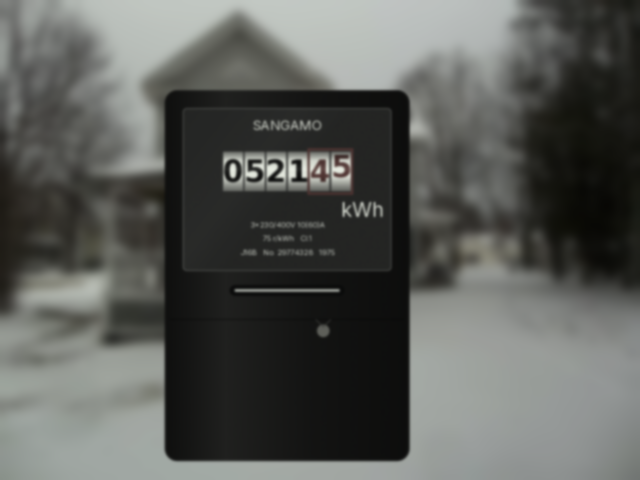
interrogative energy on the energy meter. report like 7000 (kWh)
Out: 521.45 (kWh)
